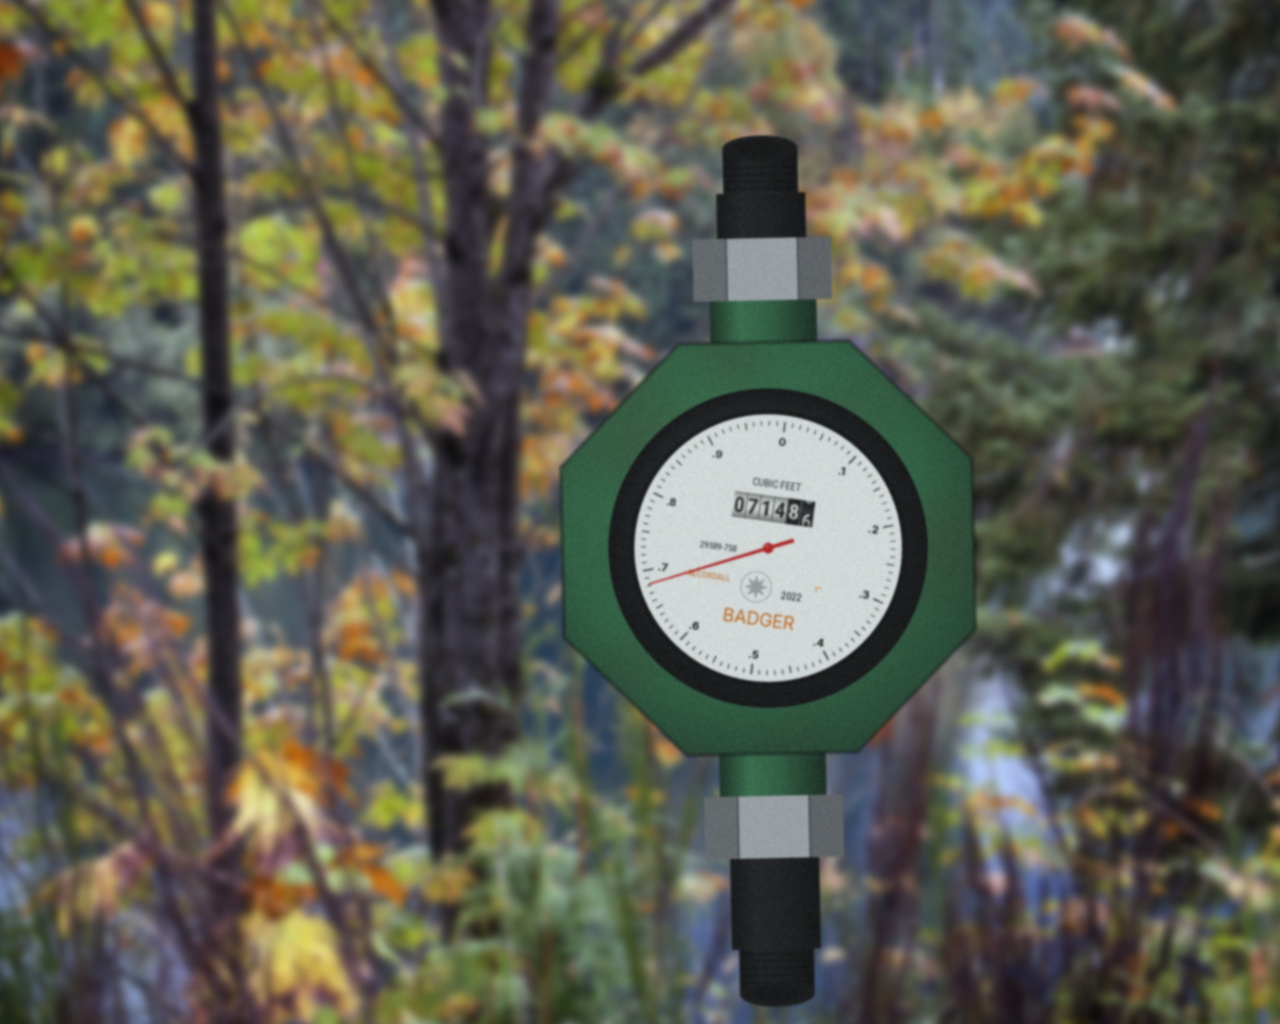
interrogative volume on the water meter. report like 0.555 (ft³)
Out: 71485.68 (ft³)
